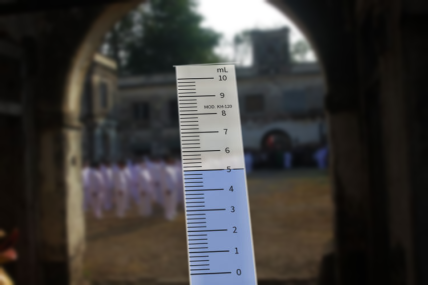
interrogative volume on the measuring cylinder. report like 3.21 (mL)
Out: 5 (mL)
